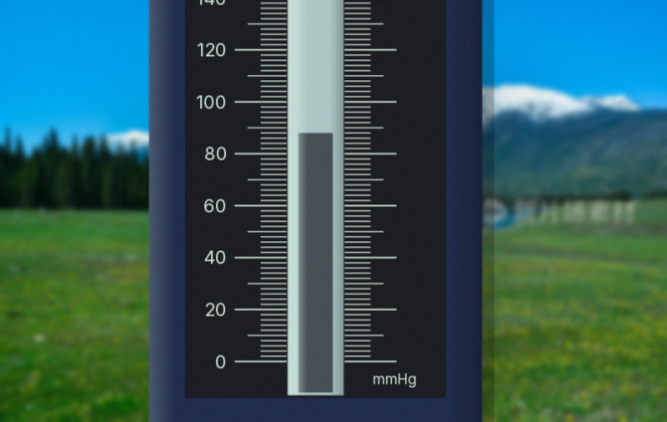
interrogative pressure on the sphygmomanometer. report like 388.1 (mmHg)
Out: 88 (mmHg)
